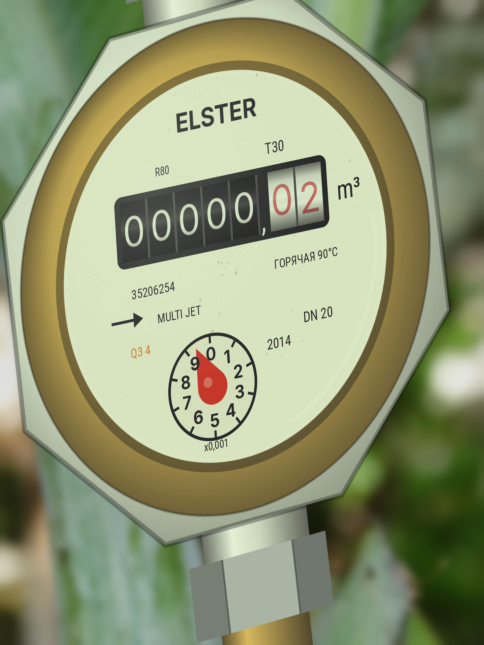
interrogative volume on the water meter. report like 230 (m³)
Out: 0.019 (m³)
